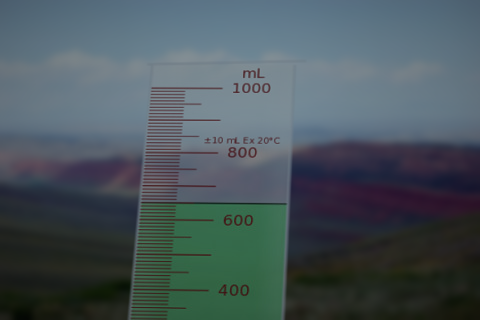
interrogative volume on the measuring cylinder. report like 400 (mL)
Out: 650 (mL)
